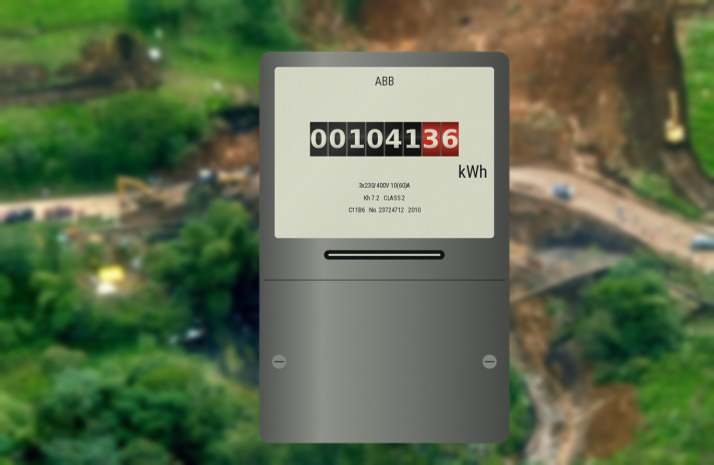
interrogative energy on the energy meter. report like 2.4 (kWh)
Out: 1041.36 (kWh)
